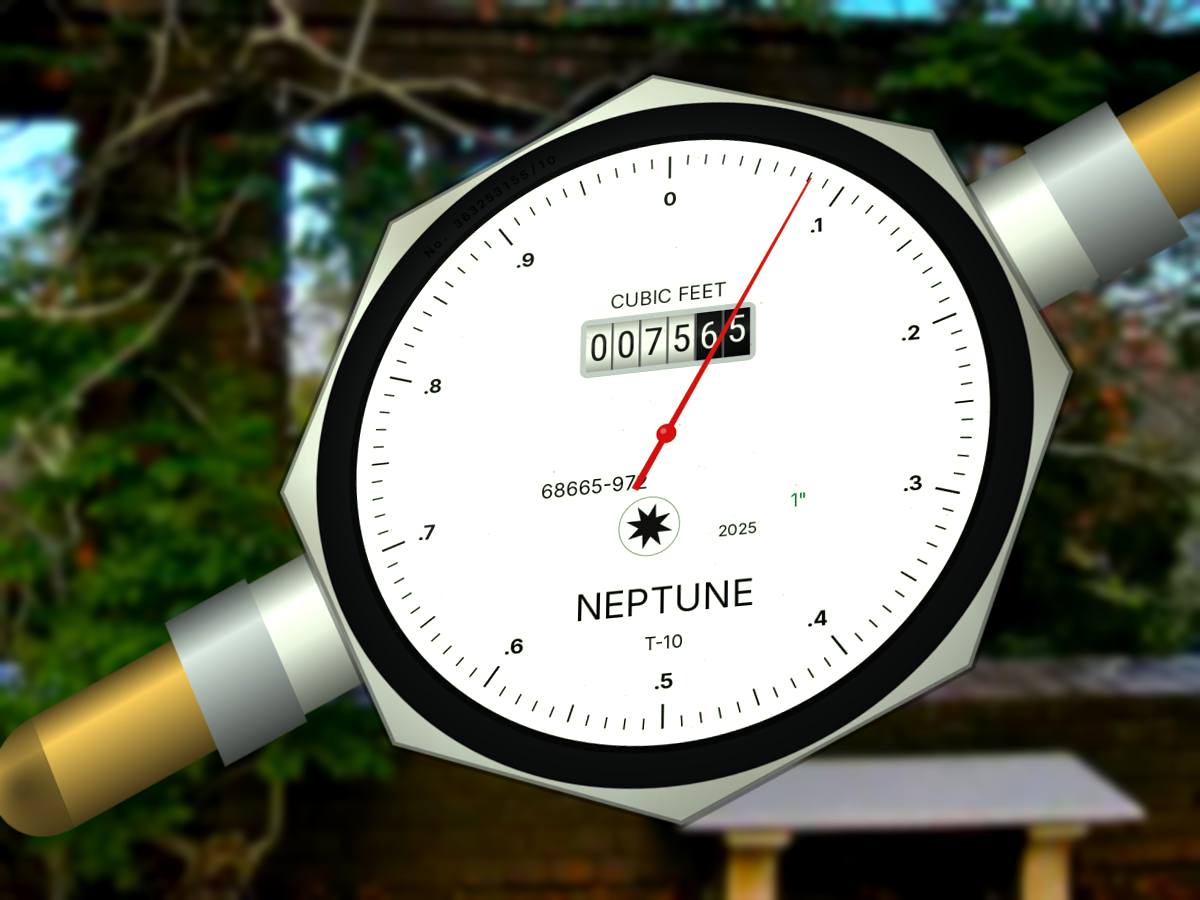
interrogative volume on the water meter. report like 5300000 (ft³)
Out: 7565.08 (ft³)
